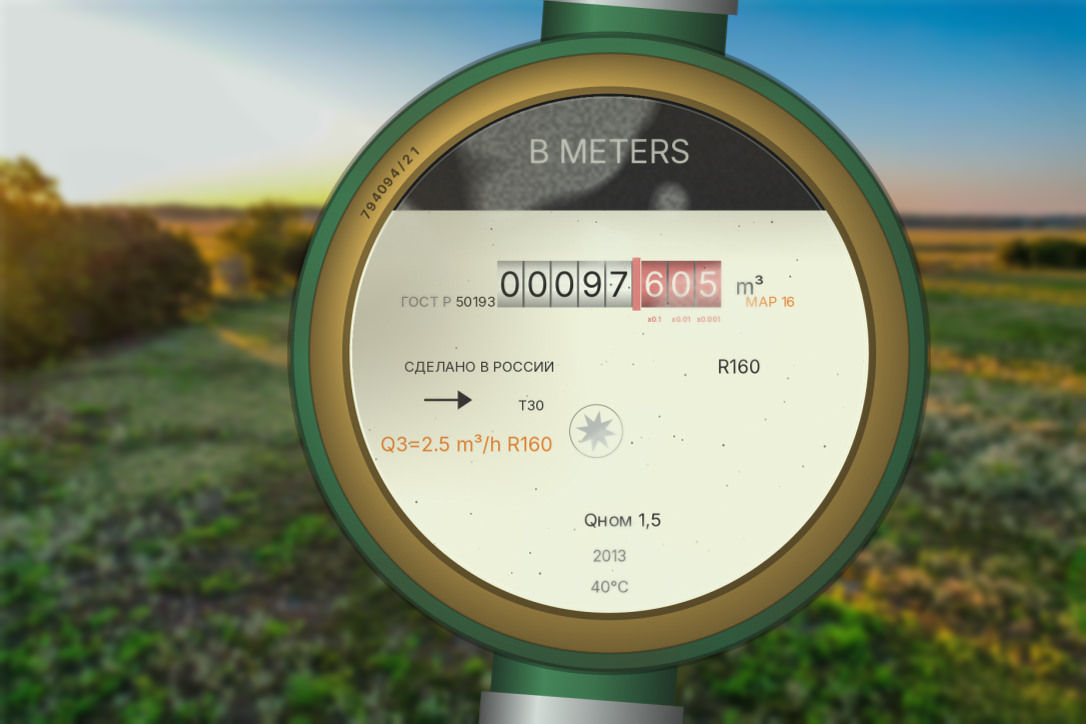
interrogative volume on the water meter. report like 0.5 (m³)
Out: 97.605 (m³)
